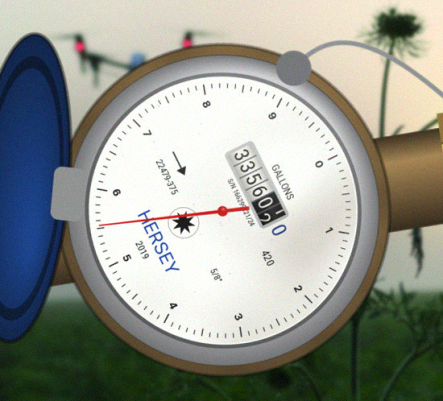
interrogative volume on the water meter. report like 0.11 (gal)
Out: 3356015.5 (gal)
